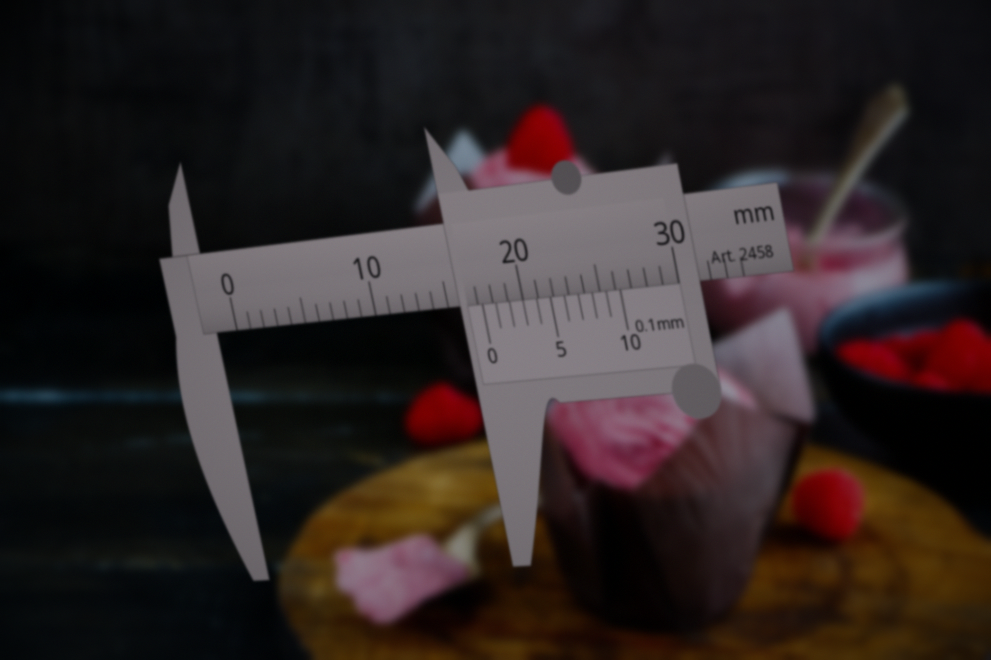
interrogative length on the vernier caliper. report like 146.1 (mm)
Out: 17.3 (mm)
